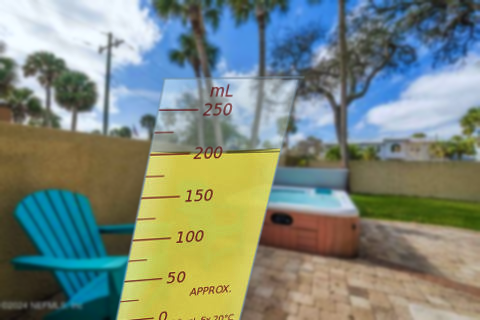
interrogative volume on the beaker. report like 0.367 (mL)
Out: 200 (mL)
